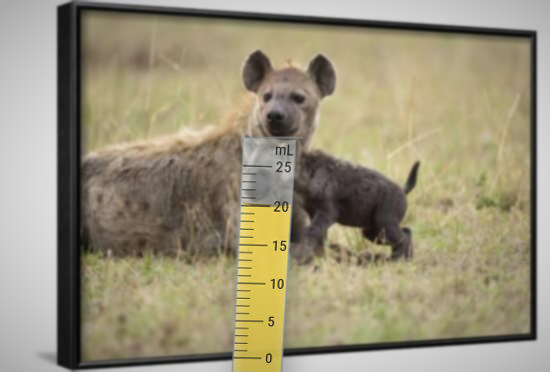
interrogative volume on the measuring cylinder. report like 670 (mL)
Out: 20 (mL)
